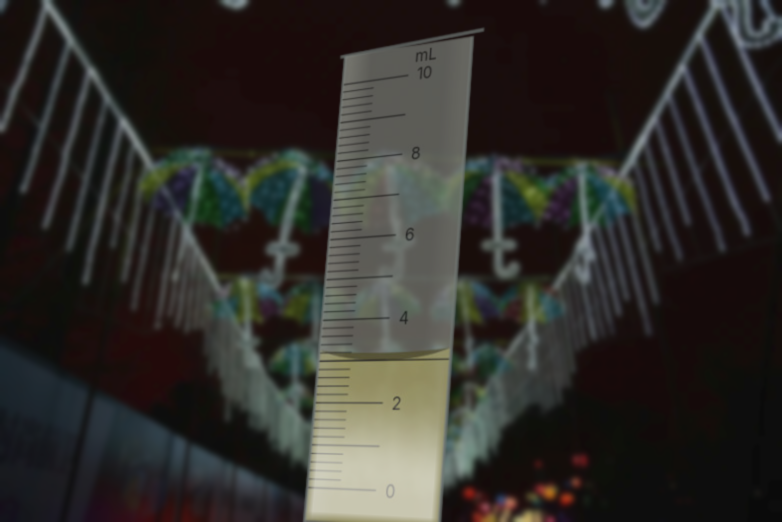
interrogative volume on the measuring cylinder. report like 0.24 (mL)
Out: 3 (mL)
